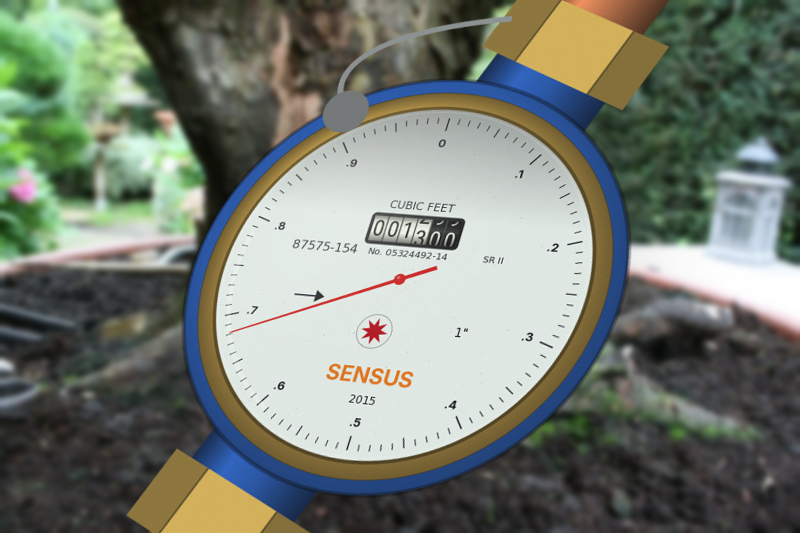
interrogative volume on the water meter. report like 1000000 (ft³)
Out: 1299.68 (ft³)
